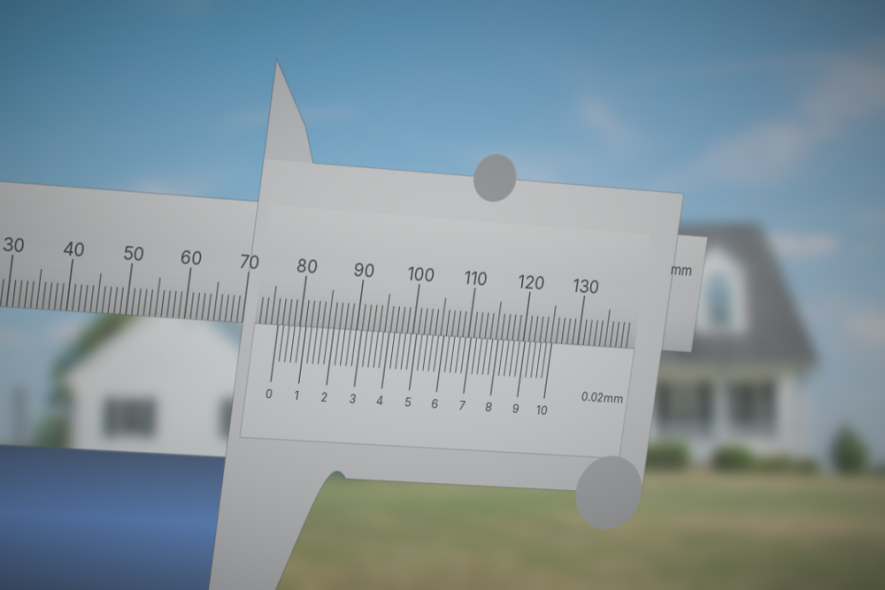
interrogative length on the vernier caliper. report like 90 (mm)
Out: 76.2 (mm)
